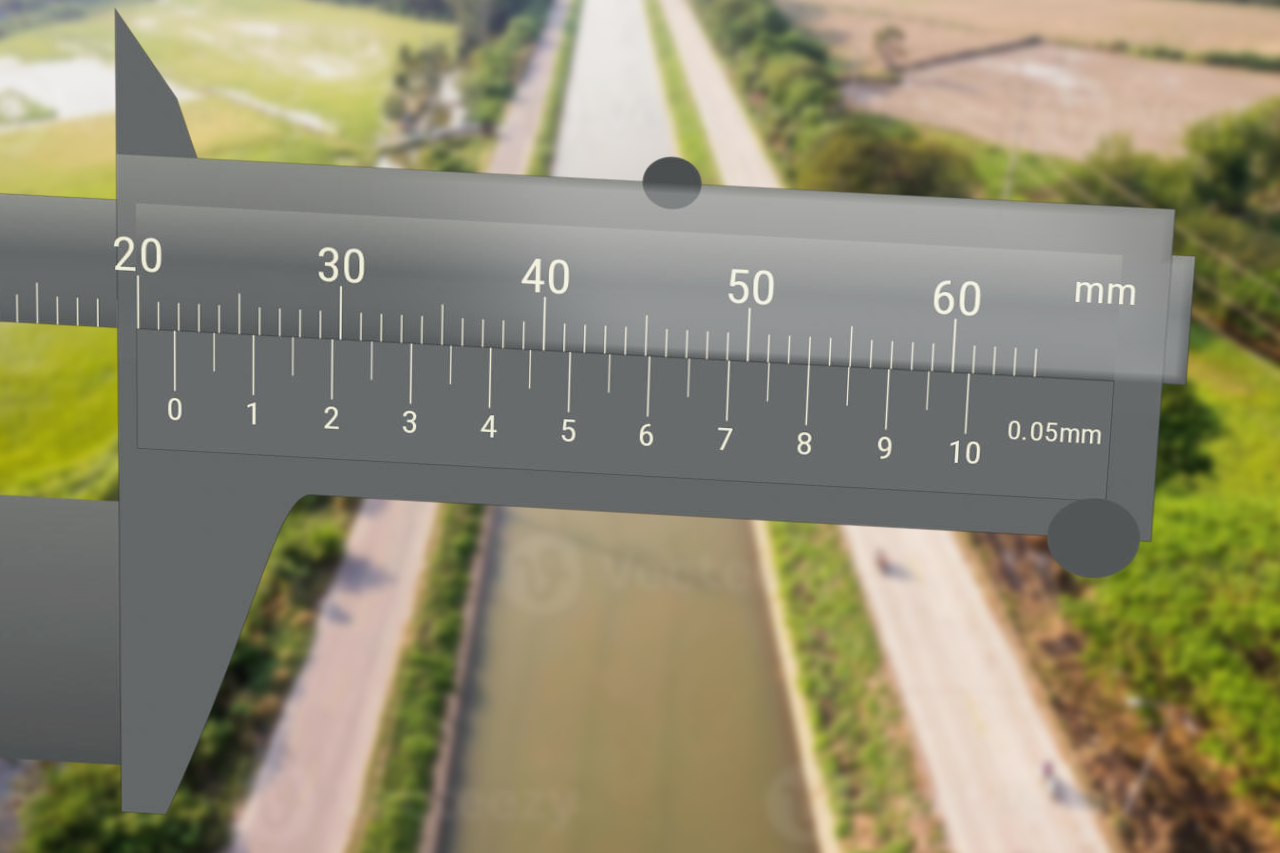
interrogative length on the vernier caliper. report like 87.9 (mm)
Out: 21.8 (mm)
